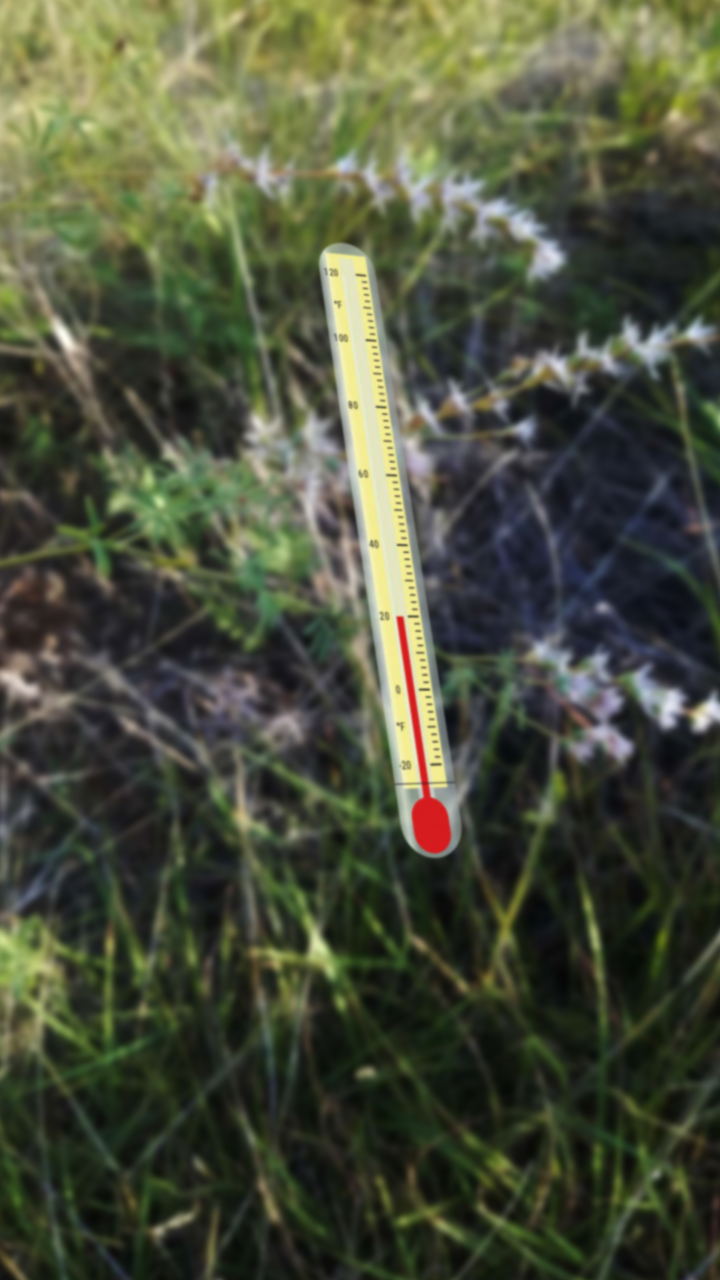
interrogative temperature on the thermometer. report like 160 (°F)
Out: 20 (°F)
